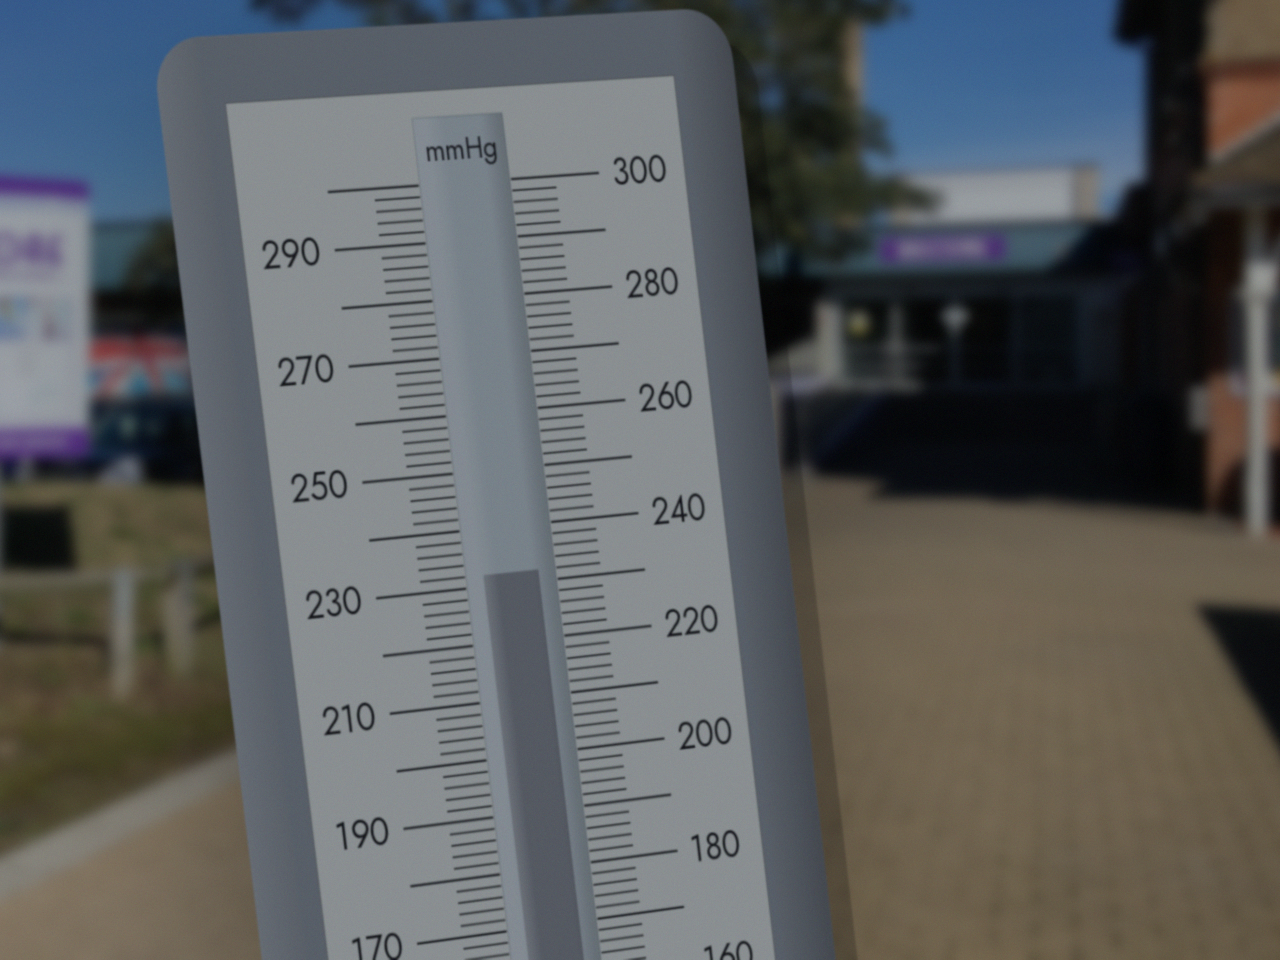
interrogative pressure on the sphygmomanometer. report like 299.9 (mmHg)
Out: 232 (mmHg)
